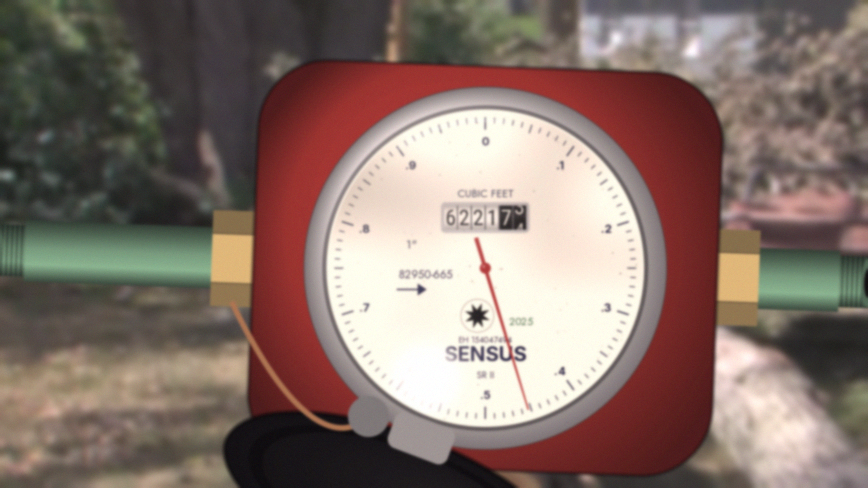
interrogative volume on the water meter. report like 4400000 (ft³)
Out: 622173.45 (ft³)
